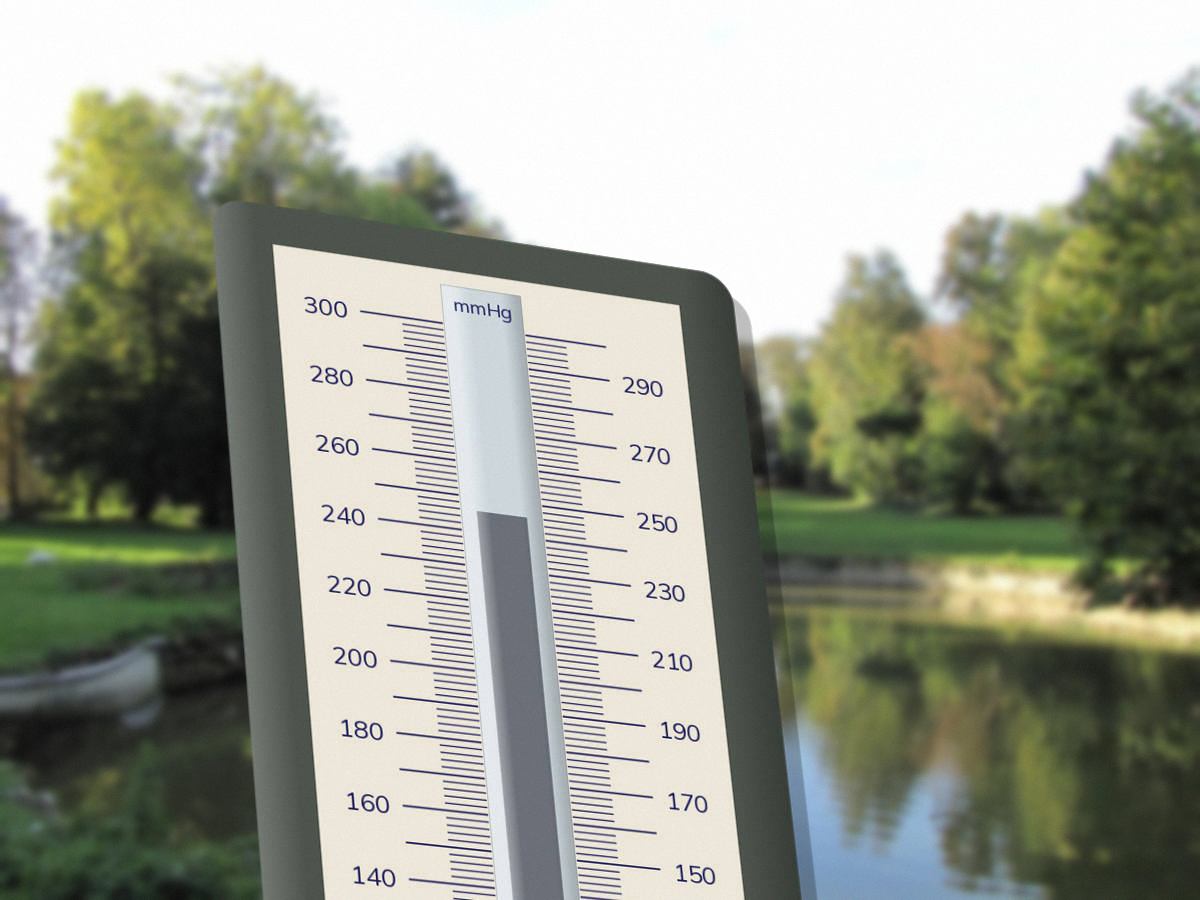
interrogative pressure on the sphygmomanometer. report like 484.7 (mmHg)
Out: 246 (mmHg)
